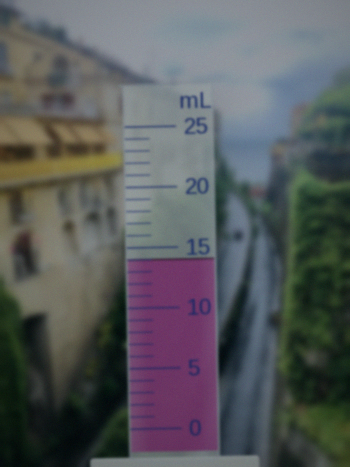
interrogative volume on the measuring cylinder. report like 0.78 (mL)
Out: 14 (mL)
